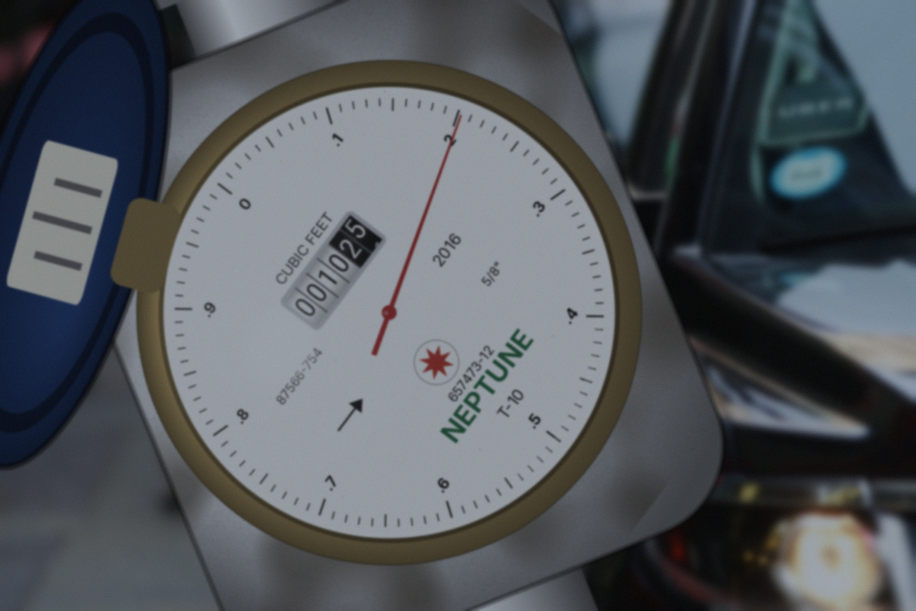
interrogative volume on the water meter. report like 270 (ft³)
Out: 1025.20 (ft³)
